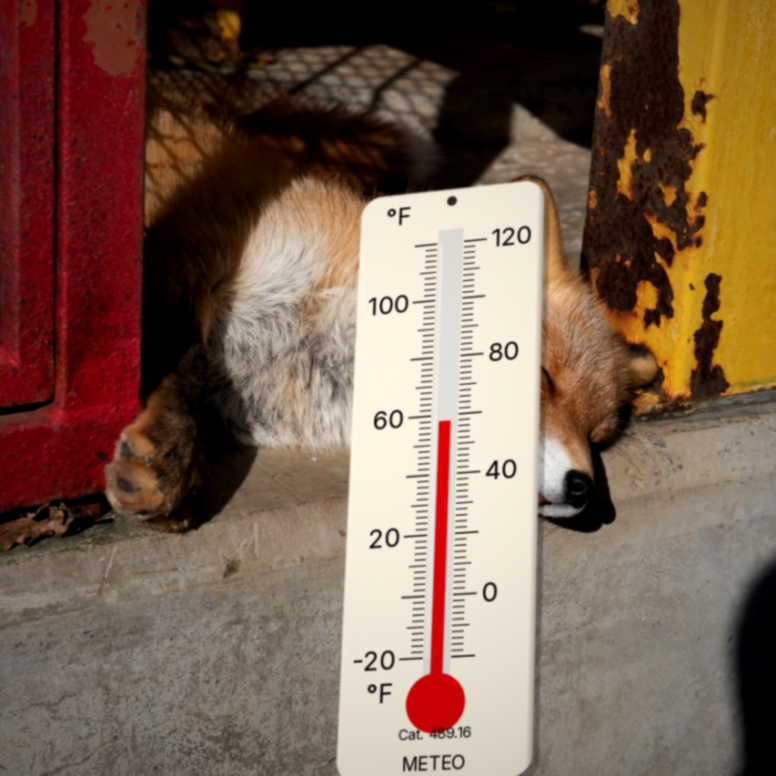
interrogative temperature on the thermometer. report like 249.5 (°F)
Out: 58 (°F)
